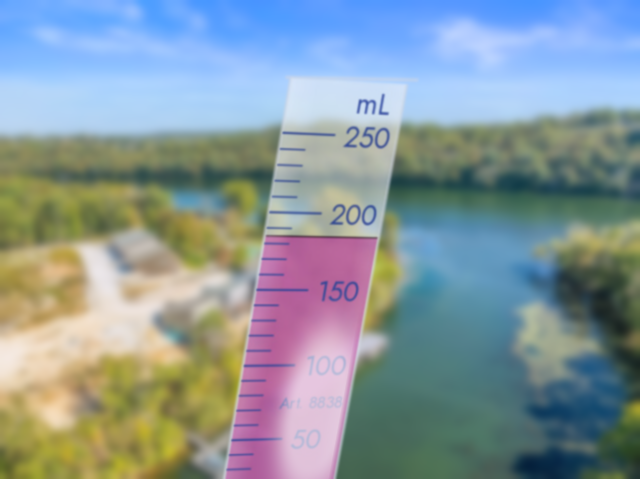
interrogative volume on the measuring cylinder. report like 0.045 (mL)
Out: 185 (mL)
